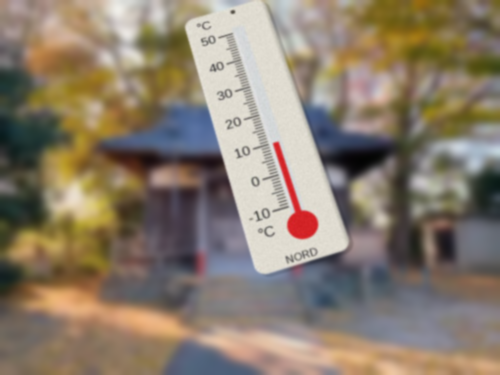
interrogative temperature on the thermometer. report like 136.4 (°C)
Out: 10 (°C)
